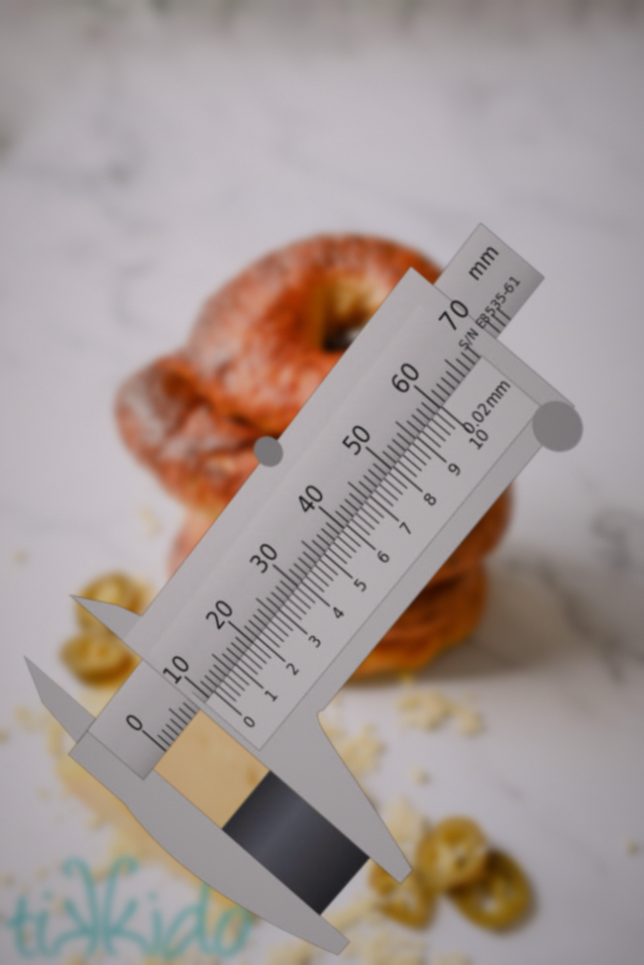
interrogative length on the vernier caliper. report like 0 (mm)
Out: 11.2 (mm)
